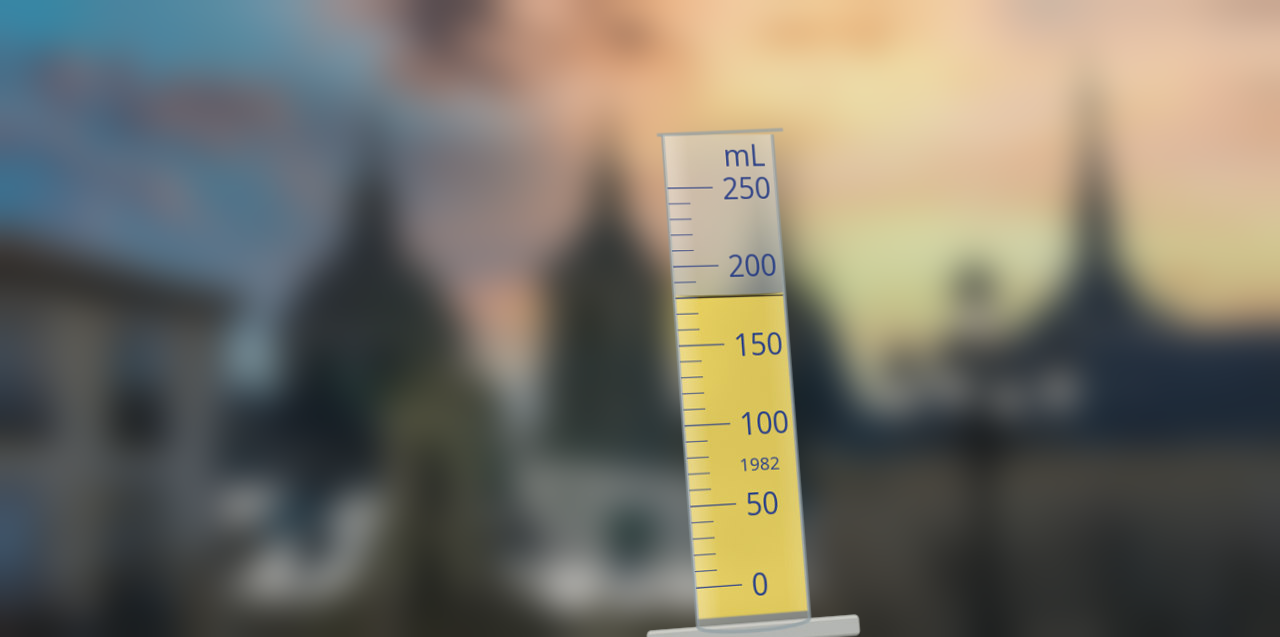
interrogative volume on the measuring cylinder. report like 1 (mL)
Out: 180 (mL)
